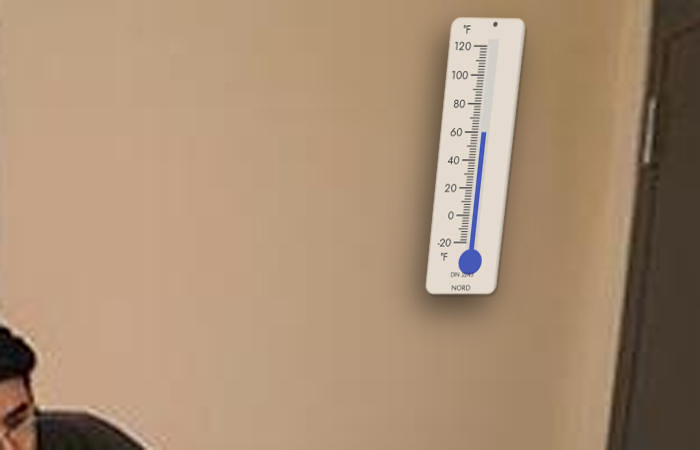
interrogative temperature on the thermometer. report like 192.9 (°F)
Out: 60 (°F)
